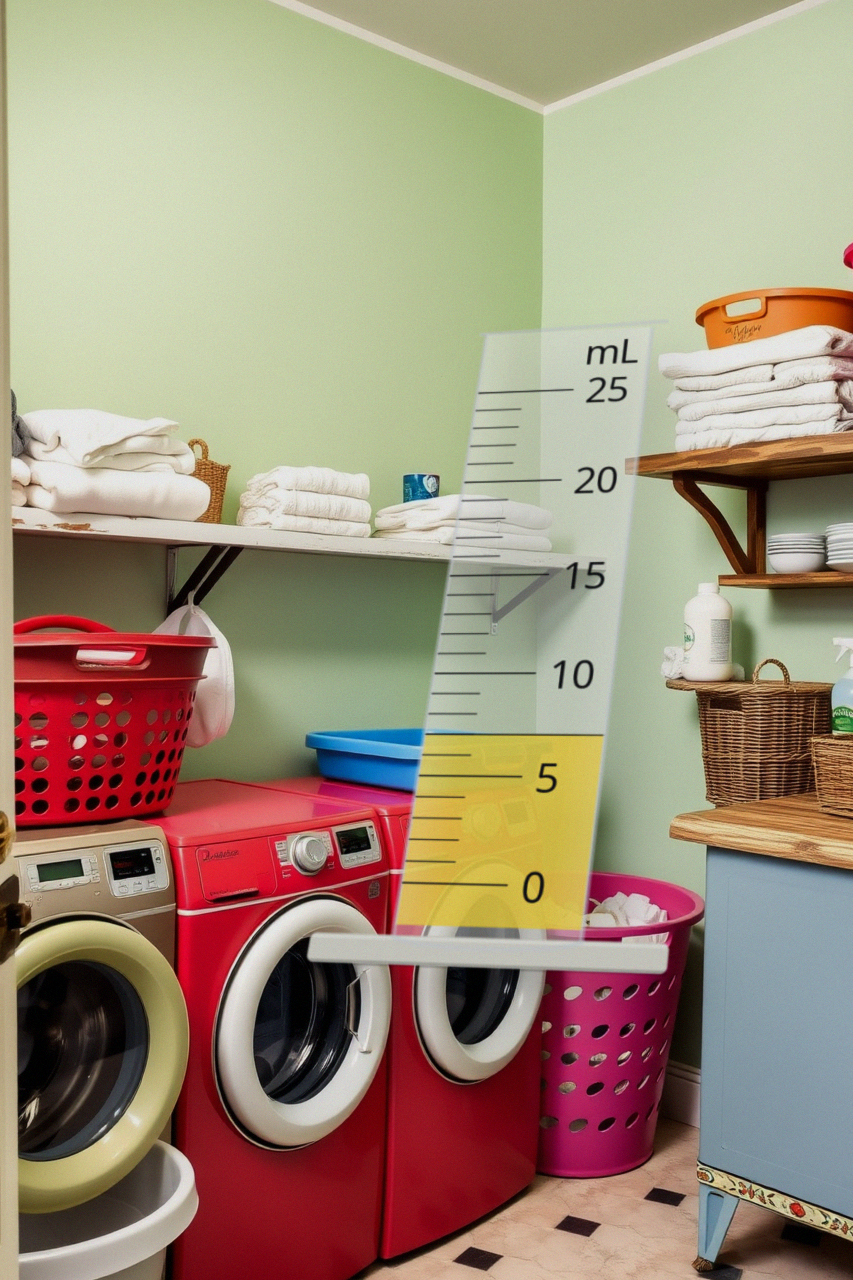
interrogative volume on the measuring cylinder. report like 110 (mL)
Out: 7 (mL)
